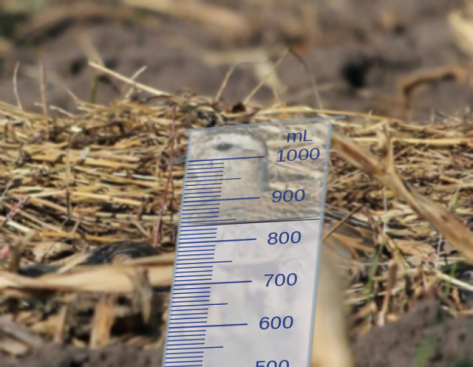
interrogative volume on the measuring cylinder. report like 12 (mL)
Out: 840 (mL)
